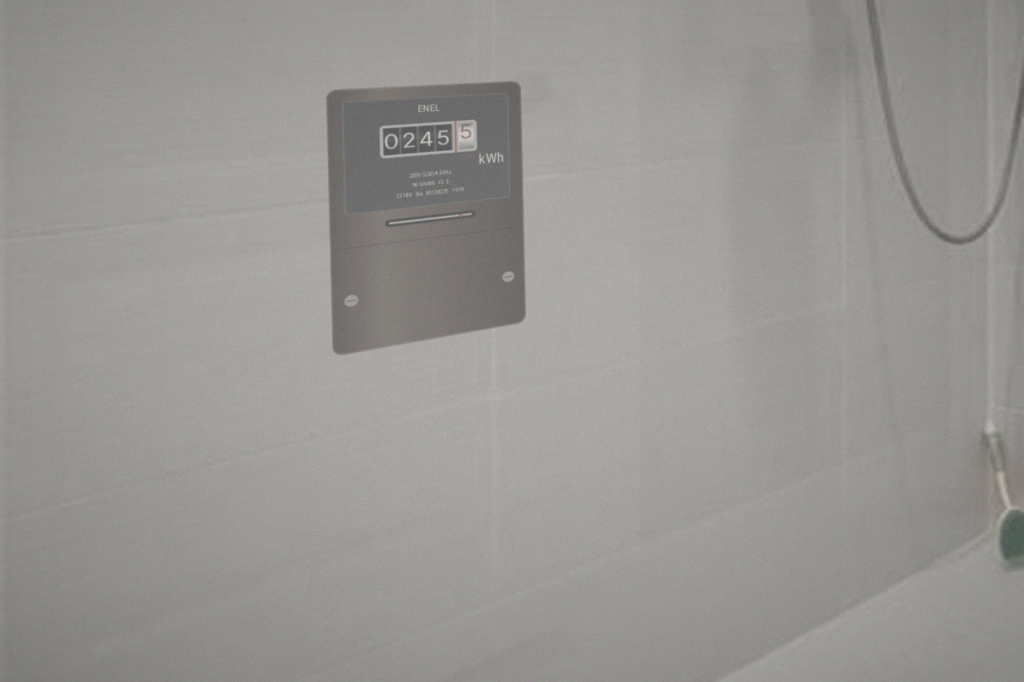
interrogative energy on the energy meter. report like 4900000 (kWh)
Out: 245.5 (kWh)
